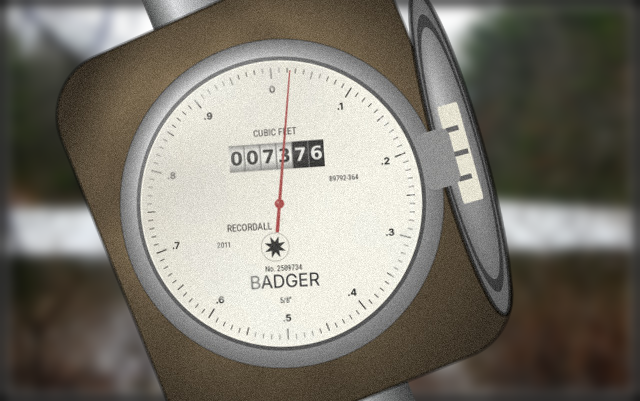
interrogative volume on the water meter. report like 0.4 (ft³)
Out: 7376.02 (ft³)
